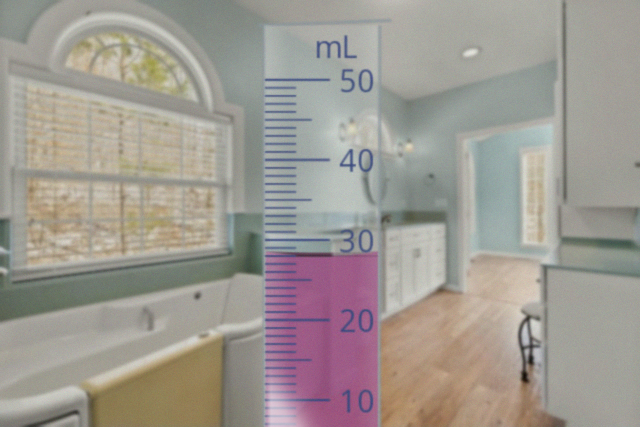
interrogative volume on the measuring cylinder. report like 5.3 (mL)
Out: 28 (mL)
